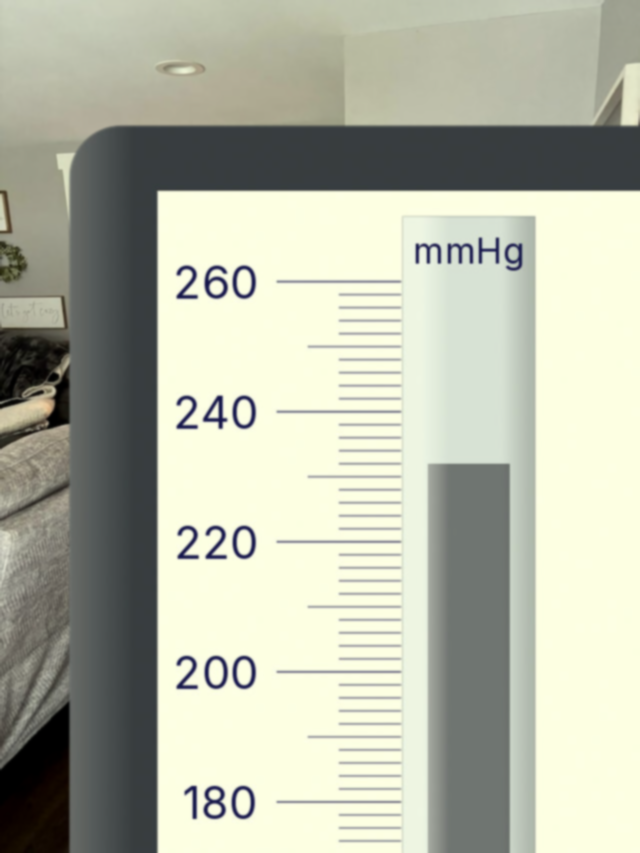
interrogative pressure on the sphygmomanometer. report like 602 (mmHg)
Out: 232 (mmHg)
